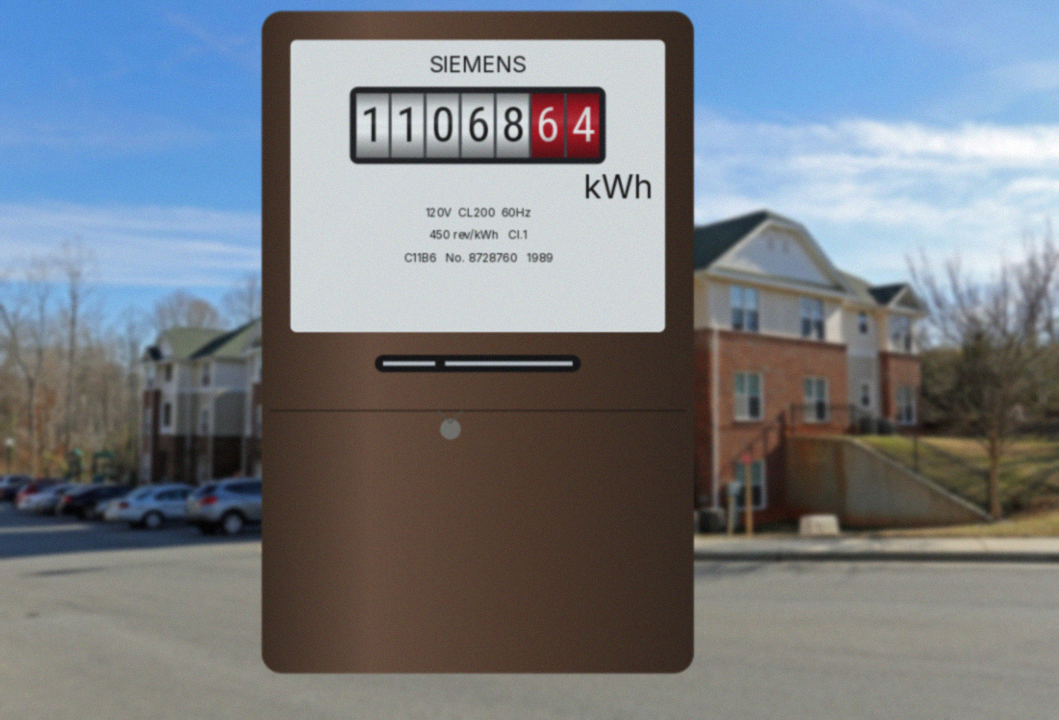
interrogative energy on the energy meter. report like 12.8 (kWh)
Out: 11068.64 (kWh)
